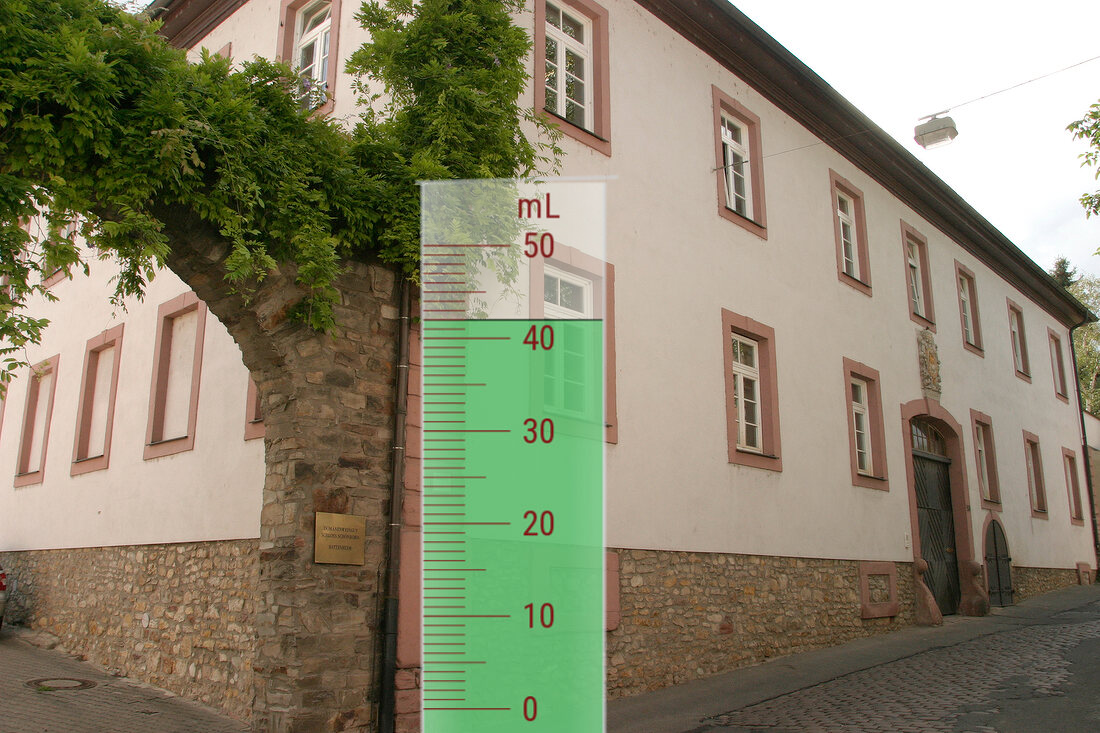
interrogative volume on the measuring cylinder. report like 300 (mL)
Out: 42 (mL)
